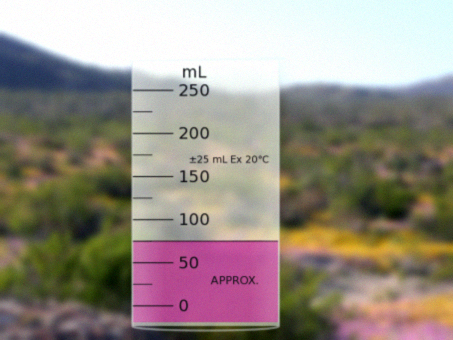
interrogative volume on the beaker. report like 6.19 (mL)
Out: 75 (mL)
